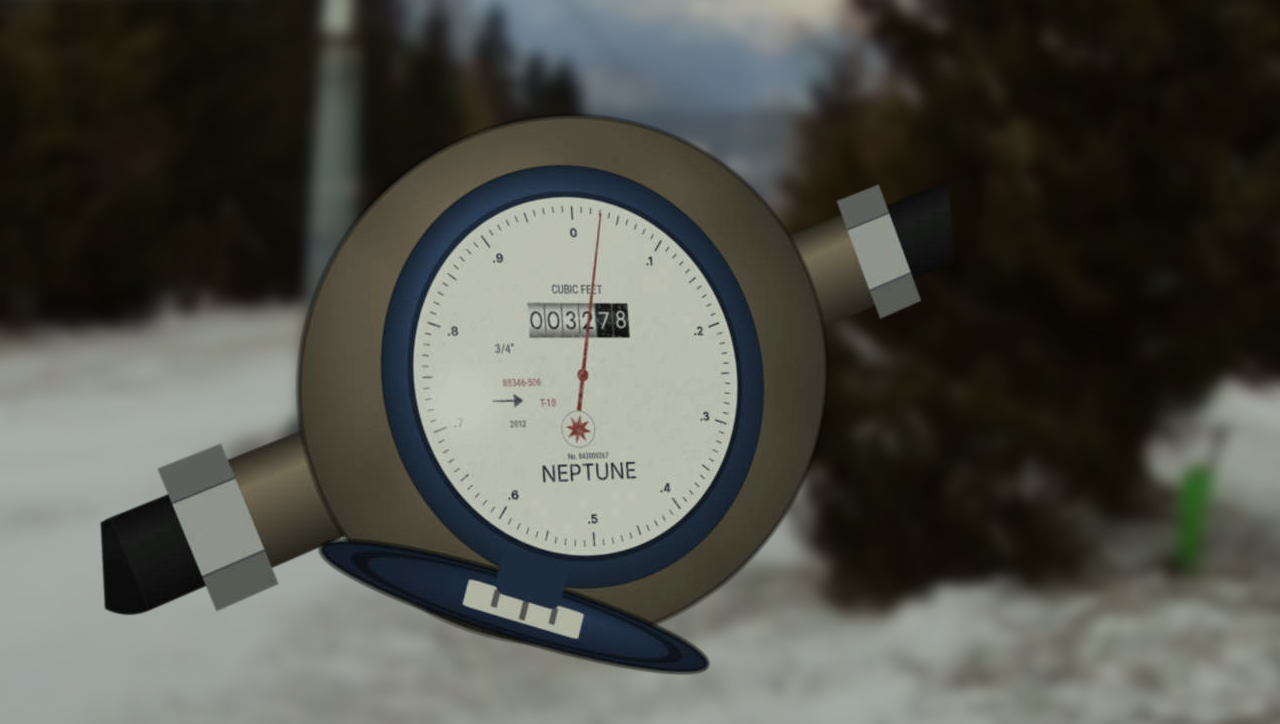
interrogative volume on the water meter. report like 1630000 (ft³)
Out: 3278.03 (ft³)
